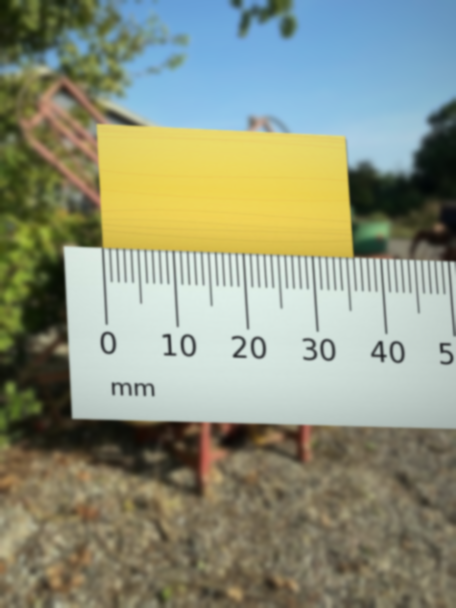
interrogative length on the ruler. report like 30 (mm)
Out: 36 (mm)
